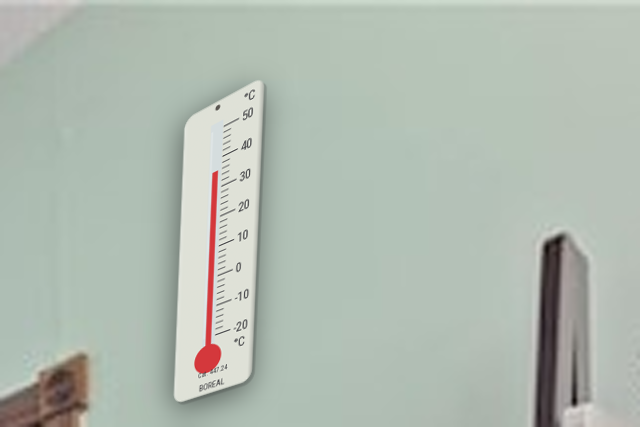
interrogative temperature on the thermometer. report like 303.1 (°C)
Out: 36 (°C)
